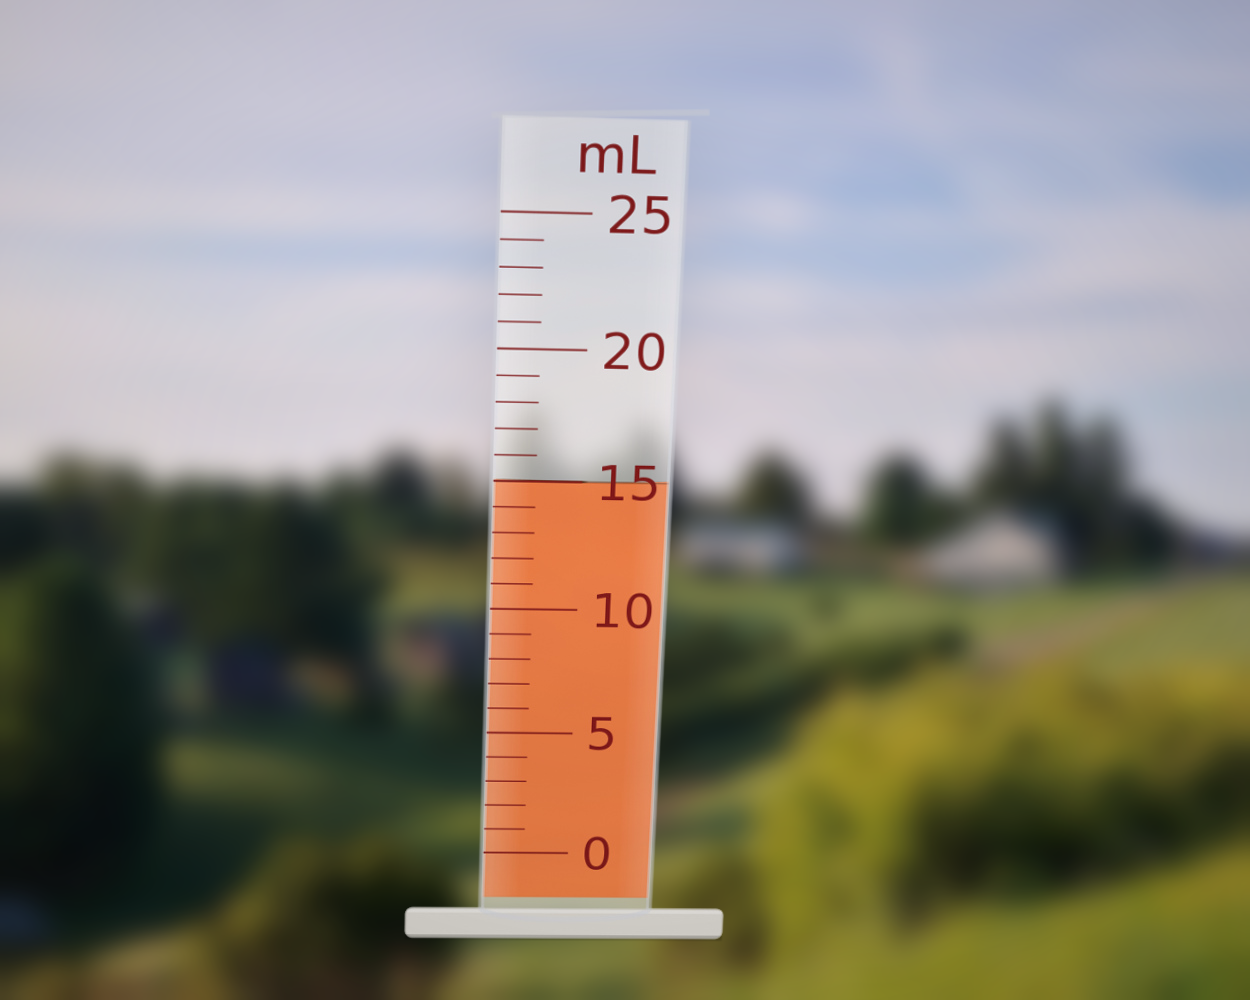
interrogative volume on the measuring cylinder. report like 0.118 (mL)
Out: 15 (mL)
